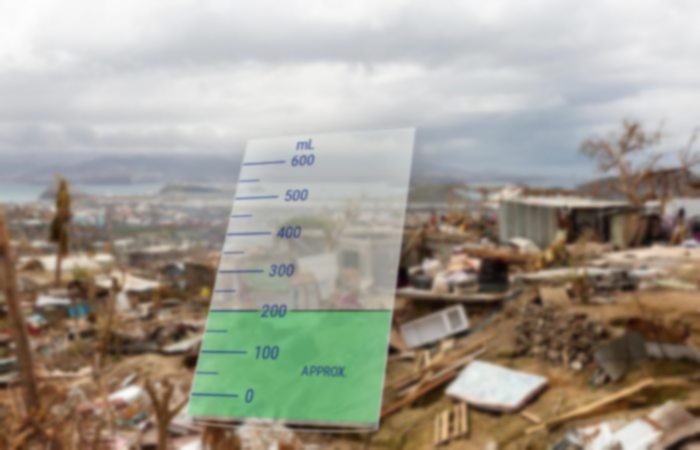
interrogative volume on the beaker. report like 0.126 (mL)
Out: 200 (mL)
